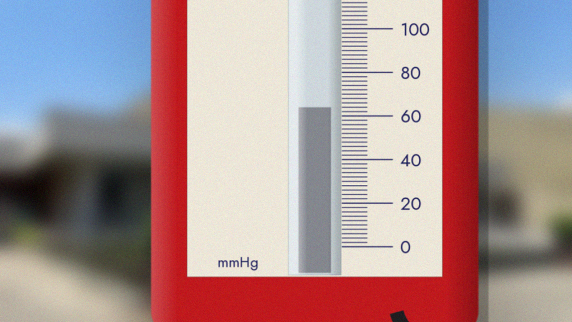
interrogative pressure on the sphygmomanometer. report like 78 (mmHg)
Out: 64 (mmHg)
